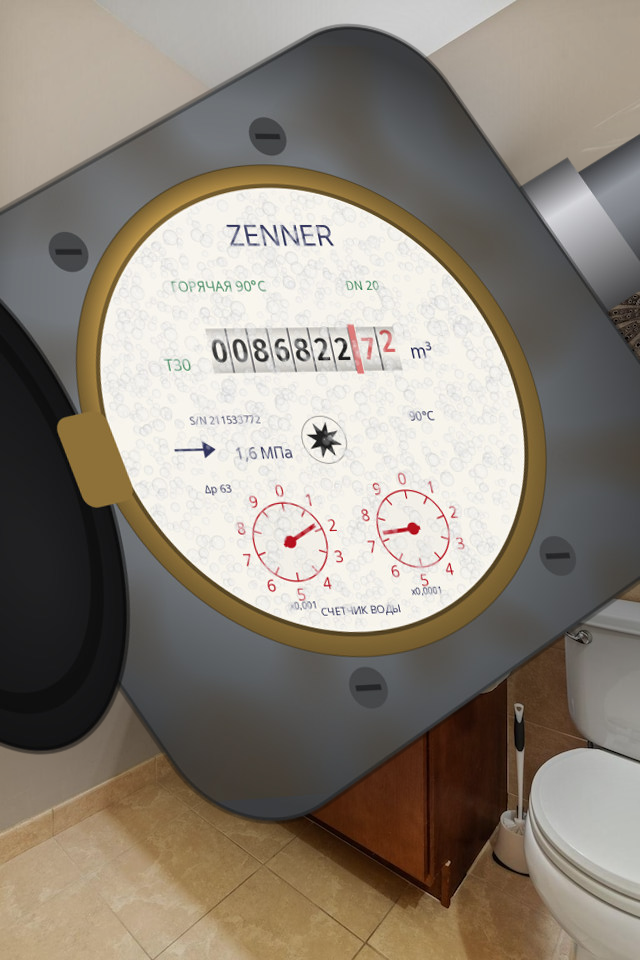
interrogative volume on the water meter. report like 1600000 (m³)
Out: 86822.7217 (m³)
